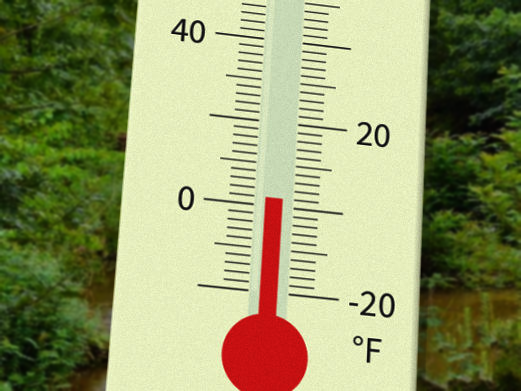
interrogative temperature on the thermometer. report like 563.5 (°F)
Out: 2 (°F)
